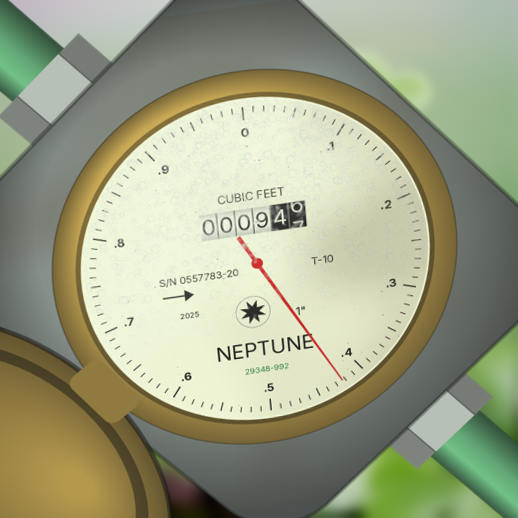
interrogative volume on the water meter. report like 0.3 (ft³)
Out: 946.42 (ft³)
